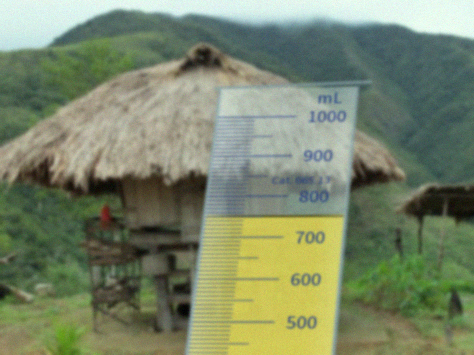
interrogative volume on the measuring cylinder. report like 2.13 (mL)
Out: 750 (mL)
